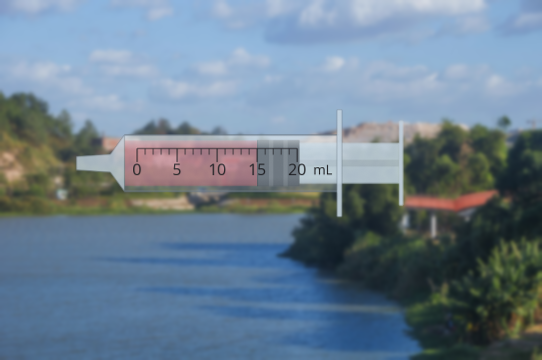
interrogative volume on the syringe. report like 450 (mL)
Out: 15 (mL)
